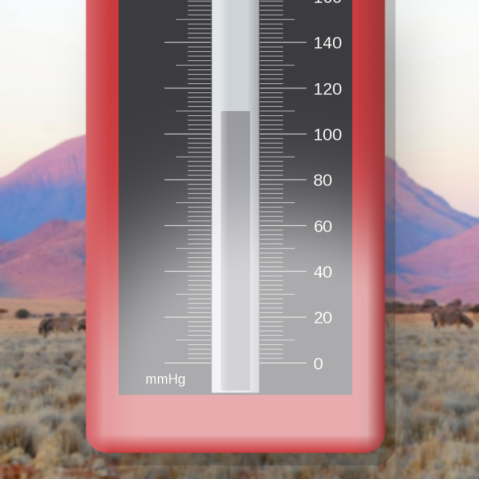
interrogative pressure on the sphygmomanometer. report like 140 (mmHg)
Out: 110 (mmHg)
